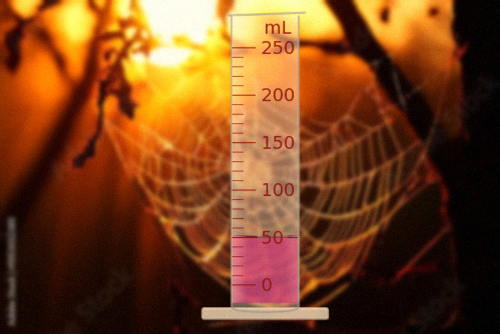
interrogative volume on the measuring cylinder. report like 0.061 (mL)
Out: 50 (mL)
